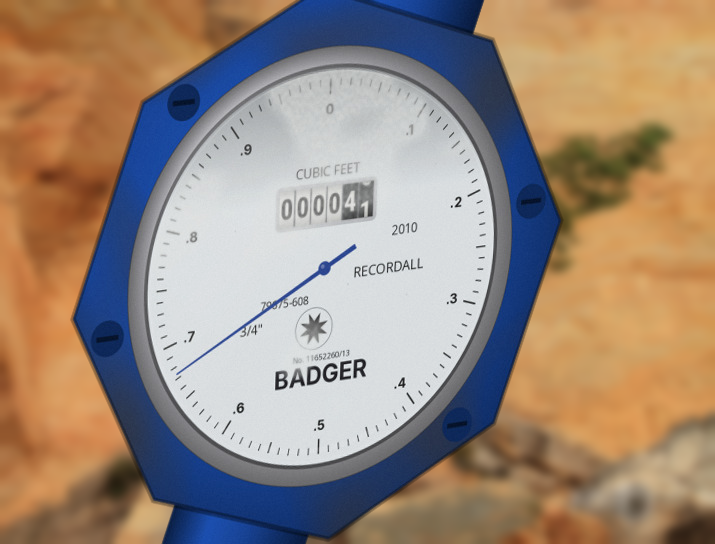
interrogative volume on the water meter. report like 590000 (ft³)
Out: 40.67 (ft³)
